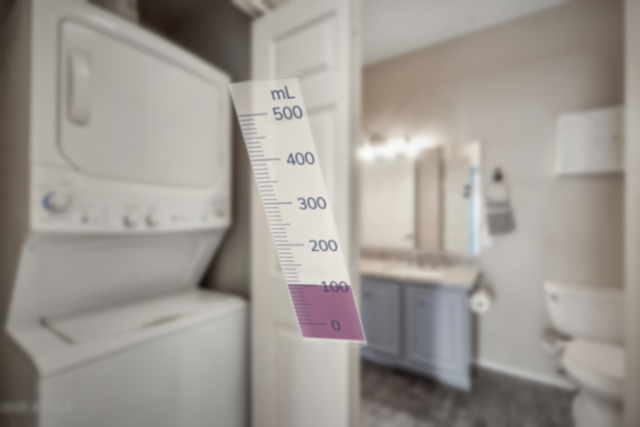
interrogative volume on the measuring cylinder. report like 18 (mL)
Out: 100 (mL)
